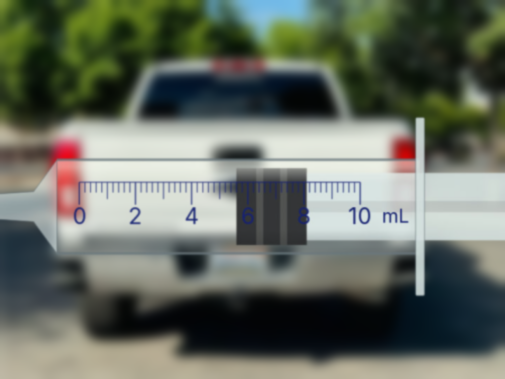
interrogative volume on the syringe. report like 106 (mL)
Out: 5.6 (mL)
